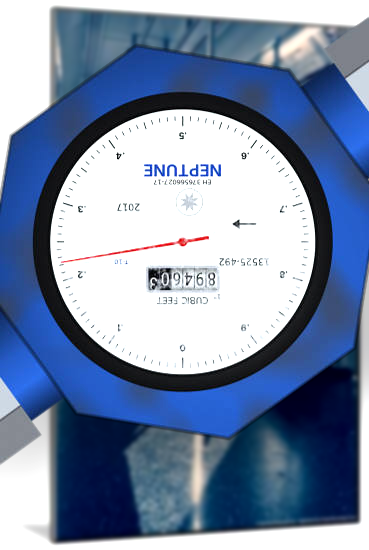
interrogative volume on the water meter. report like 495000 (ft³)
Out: 894603.22 (ft³)
